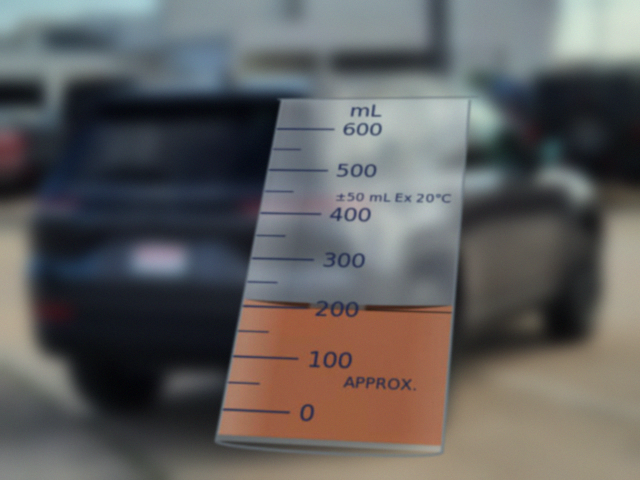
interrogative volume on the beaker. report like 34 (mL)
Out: 200 (mL)
